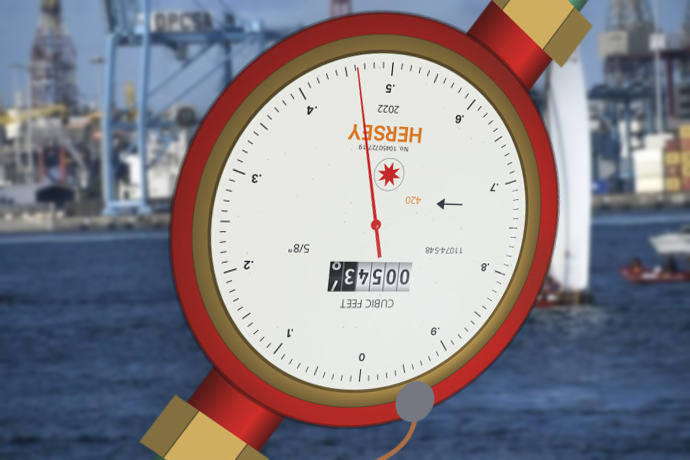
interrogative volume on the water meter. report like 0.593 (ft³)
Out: 5437.46 (ft³)
